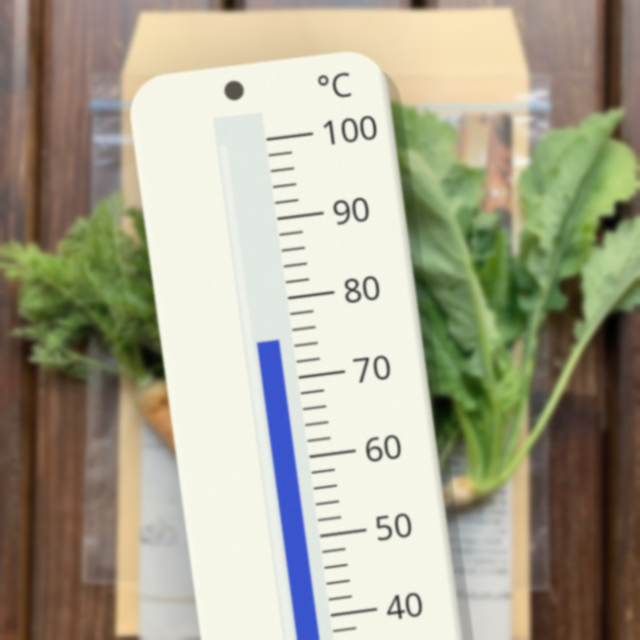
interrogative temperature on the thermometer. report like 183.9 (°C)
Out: 75 (°C)
